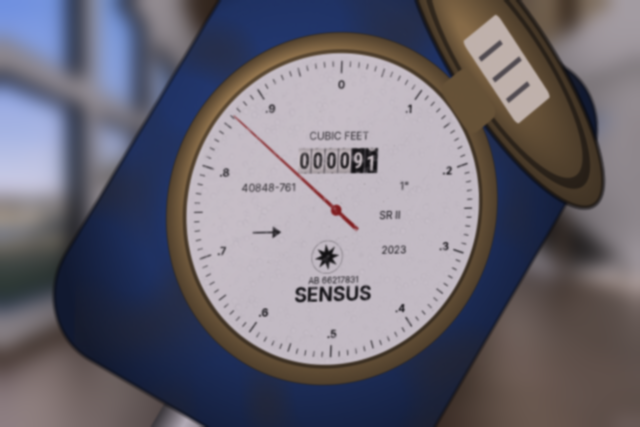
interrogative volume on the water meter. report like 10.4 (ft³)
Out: 90.86 (ft³)
